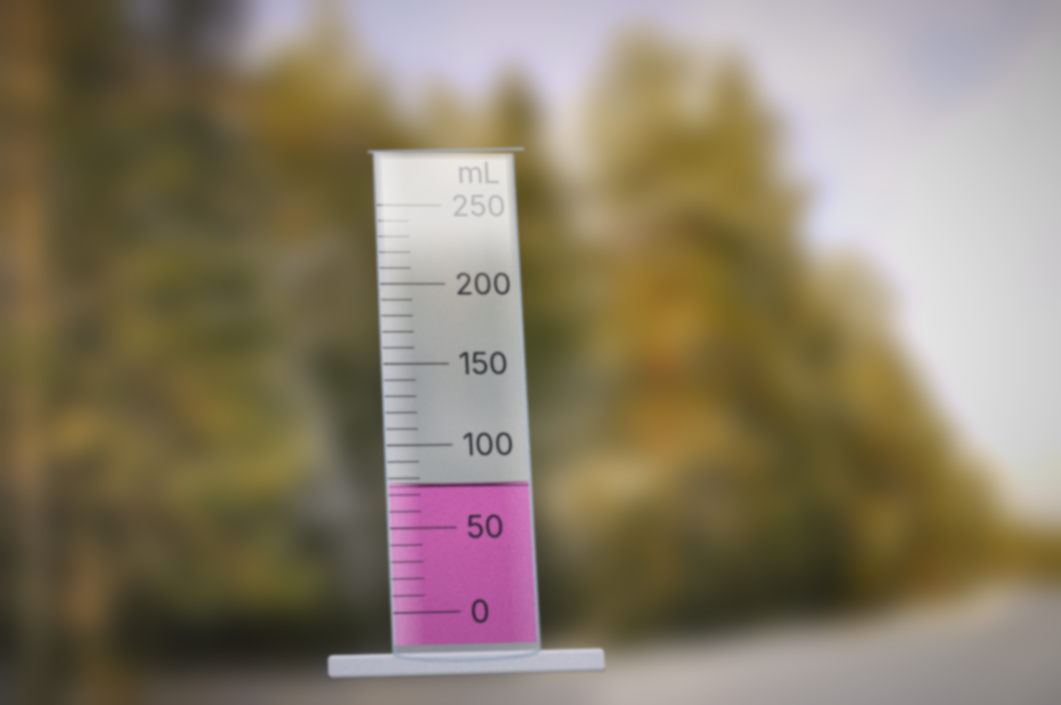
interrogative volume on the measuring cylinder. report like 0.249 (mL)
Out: 75 (mL)
